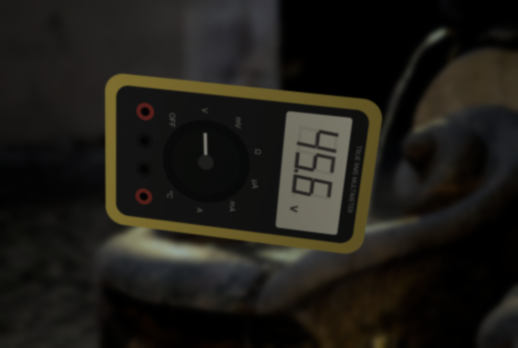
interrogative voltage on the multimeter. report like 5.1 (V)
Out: 45.6 (V)
